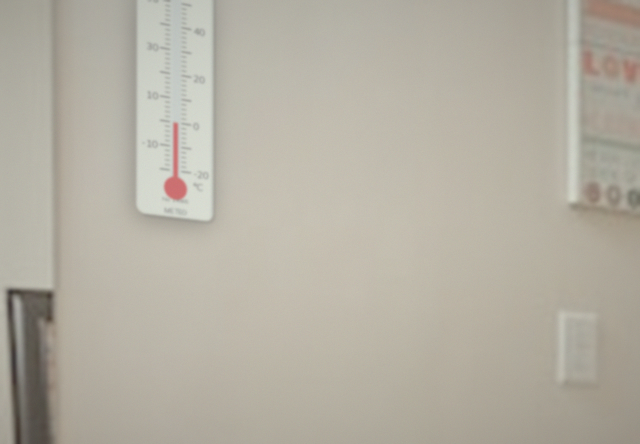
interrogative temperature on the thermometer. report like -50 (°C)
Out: 0 (°C)
